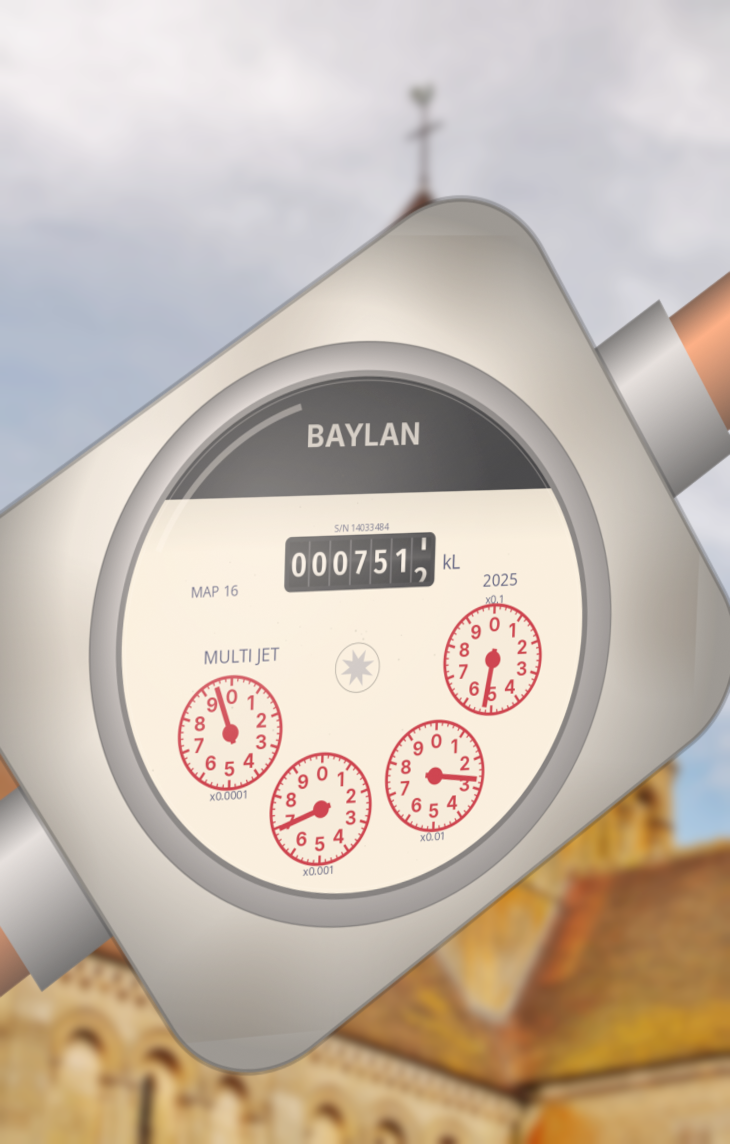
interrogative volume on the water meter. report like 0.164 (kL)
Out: 7511.5269 (kL)
